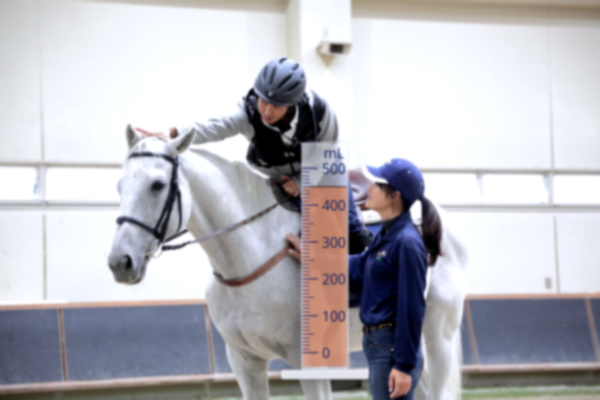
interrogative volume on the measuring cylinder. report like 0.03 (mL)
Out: 450 (mL)
